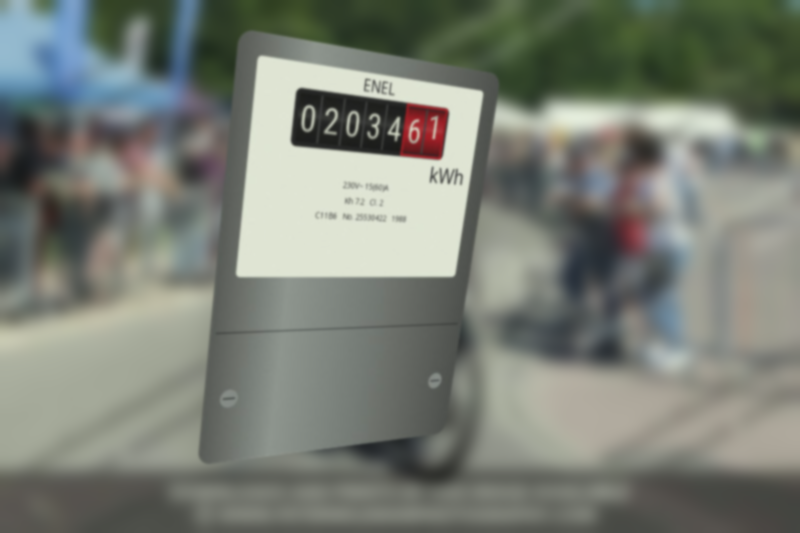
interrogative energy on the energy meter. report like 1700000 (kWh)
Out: 2034.61 (kWh)
